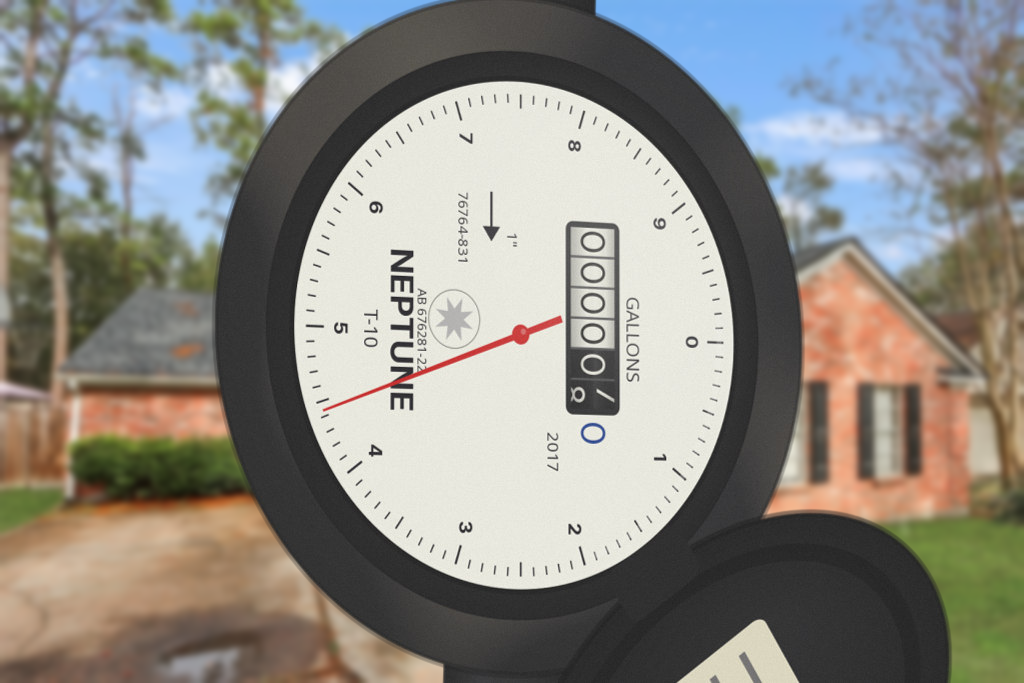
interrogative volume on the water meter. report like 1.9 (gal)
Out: 74.4 (gal)
